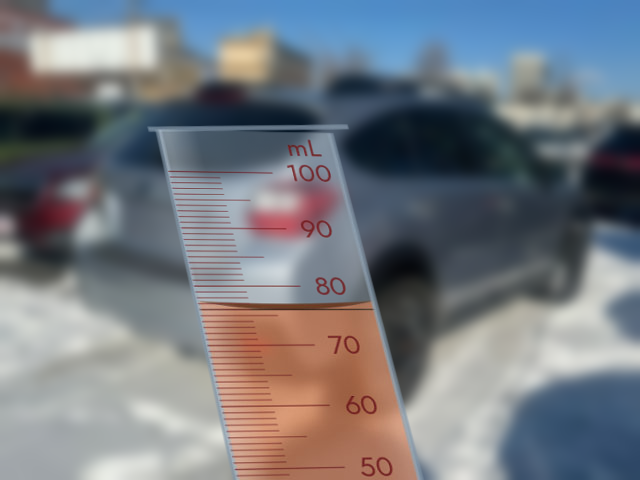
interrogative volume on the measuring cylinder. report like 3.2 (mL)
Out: 76 (mL)
